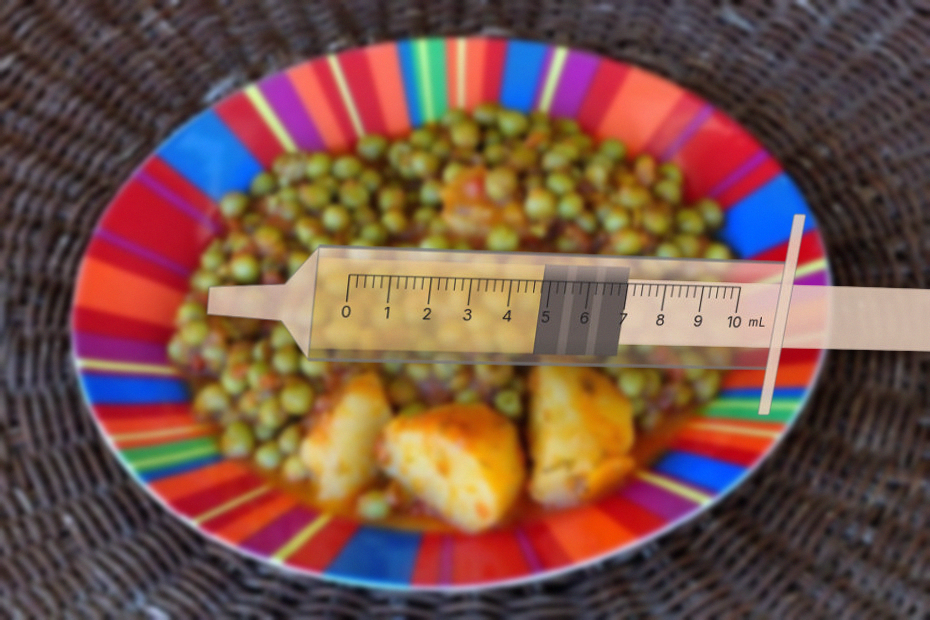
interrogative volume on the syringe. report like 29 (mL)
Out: 4.8 (mL)
